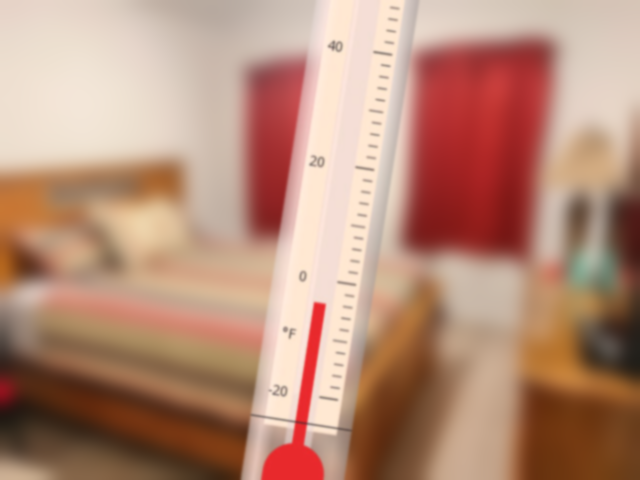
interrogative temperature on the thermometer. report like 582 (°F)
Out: -4 (°F)
